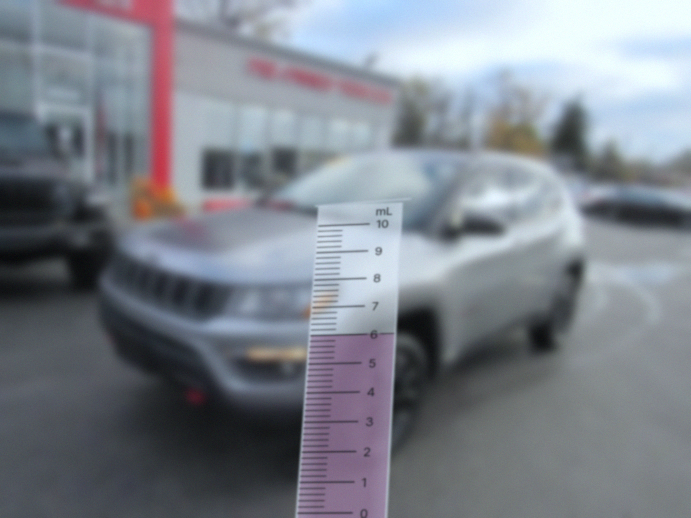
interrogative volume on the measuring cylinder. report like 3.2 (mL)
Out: 6 (mL)
